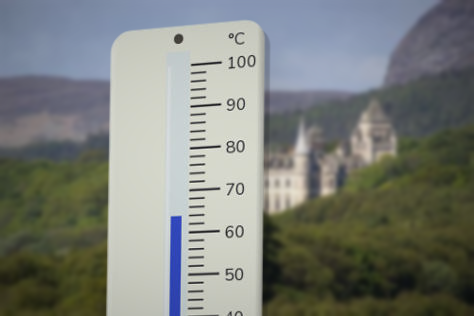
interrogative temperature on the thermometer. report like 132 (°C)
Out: 64 (°C)
